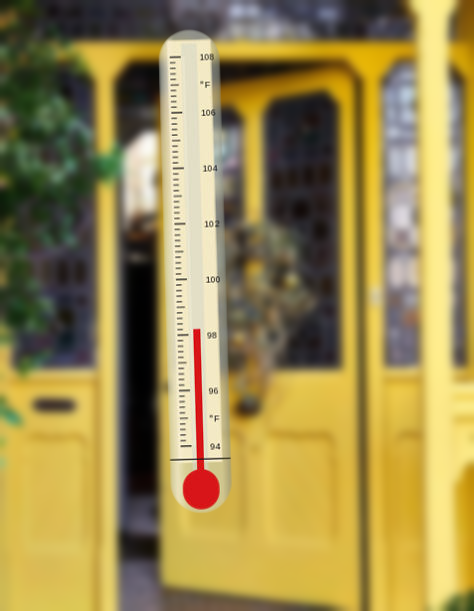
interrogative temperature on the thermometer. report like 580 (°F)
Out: 98.2 (°F)
